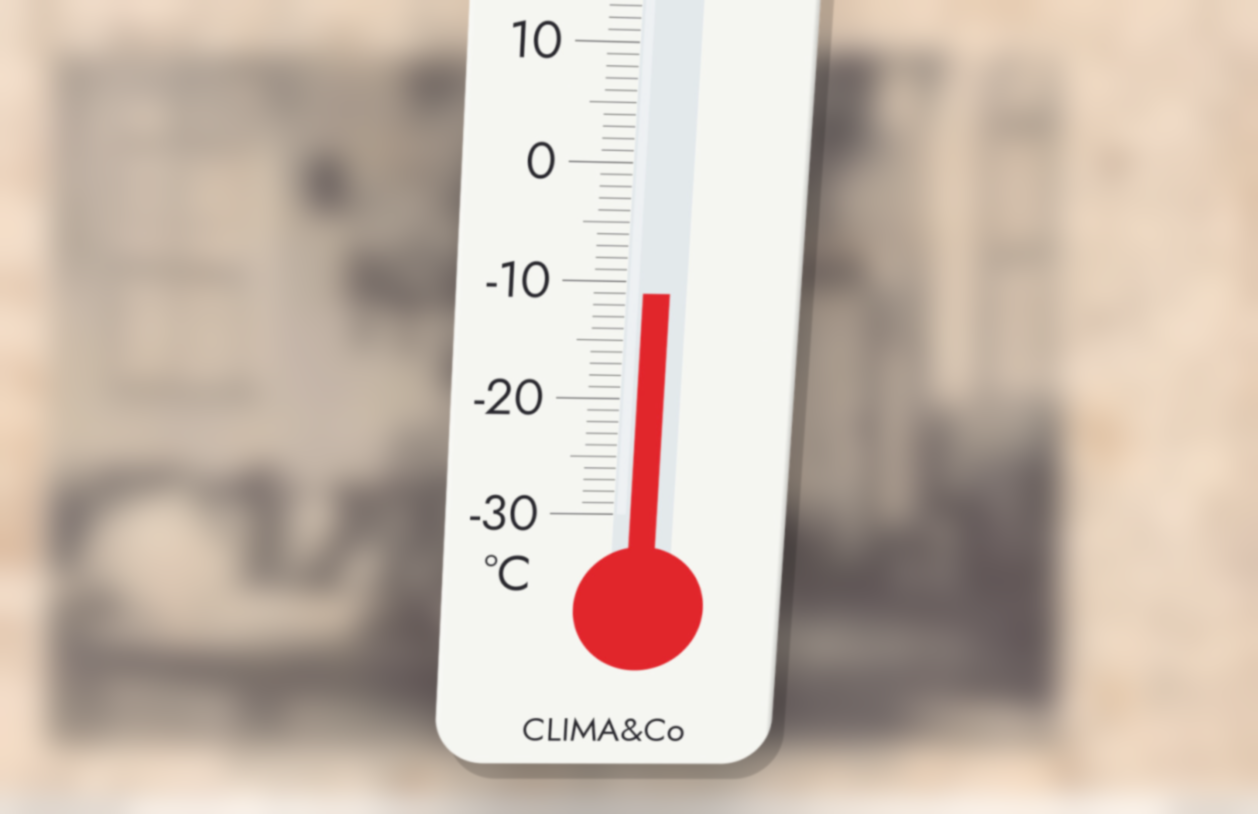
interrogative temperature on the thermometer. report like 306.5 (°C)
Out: -11 (°C)
